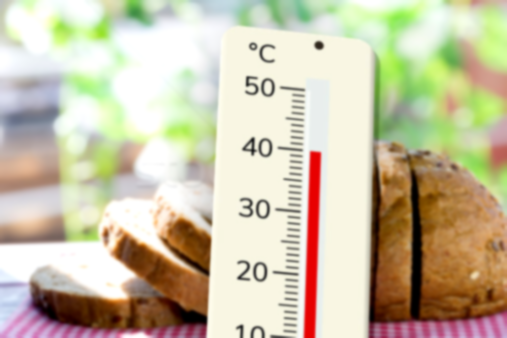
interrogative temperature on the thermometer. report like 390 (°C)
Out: 40 (°C)
